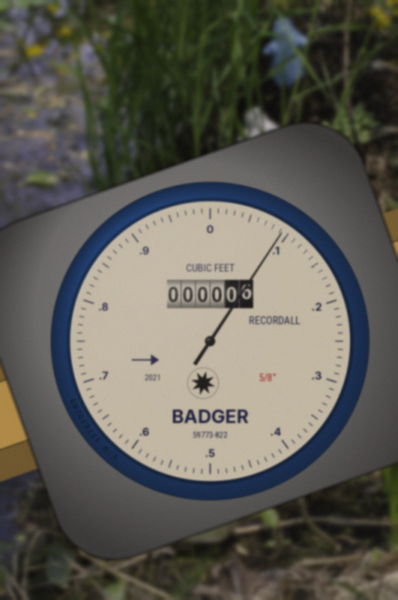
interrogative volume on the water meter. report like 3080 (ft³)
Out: 6.09 (ft³)
